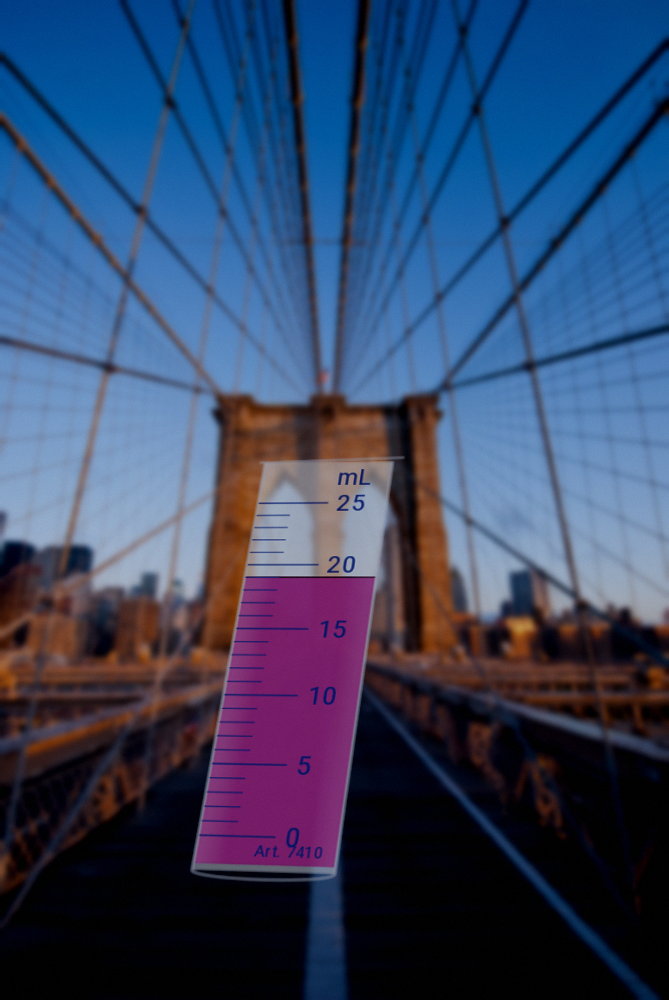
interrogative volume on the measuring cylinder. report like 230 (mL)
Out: 19 (mL)
